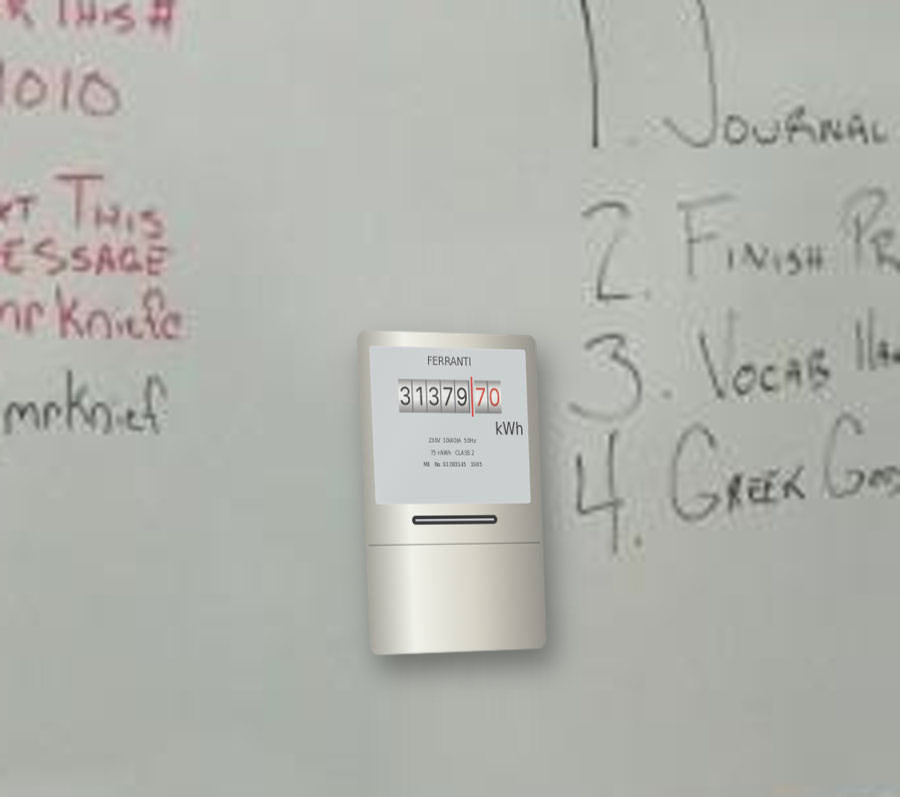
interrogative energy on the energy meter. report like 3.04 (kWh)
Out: 31379.70 (kWh)
